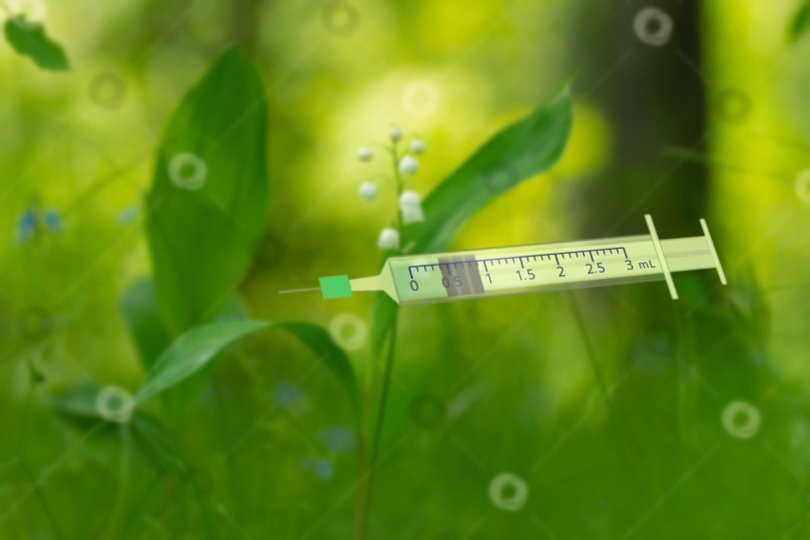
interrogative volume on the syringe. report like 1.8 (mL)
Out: 0.4 (mL)
